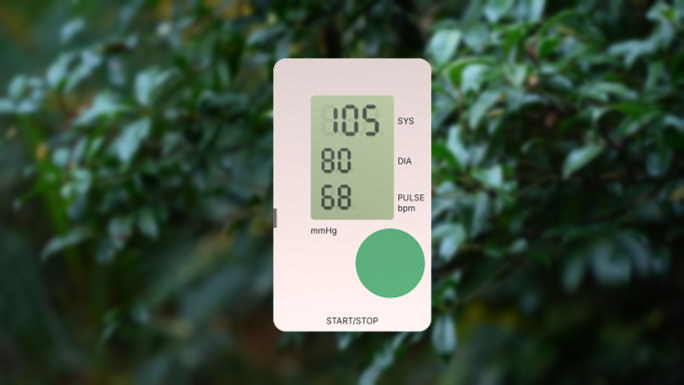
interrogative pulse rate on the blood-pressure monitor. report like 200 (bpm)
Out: 68 (bpm)
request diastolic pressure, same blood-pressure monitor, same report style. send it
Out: 80 (mmHg)
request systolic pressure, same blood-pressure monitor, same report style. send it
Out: 105 (mmHg)
